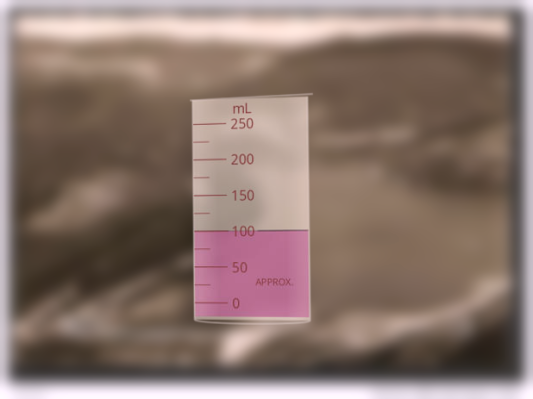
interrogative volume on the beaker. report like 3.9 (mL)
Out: 100 (mL)
